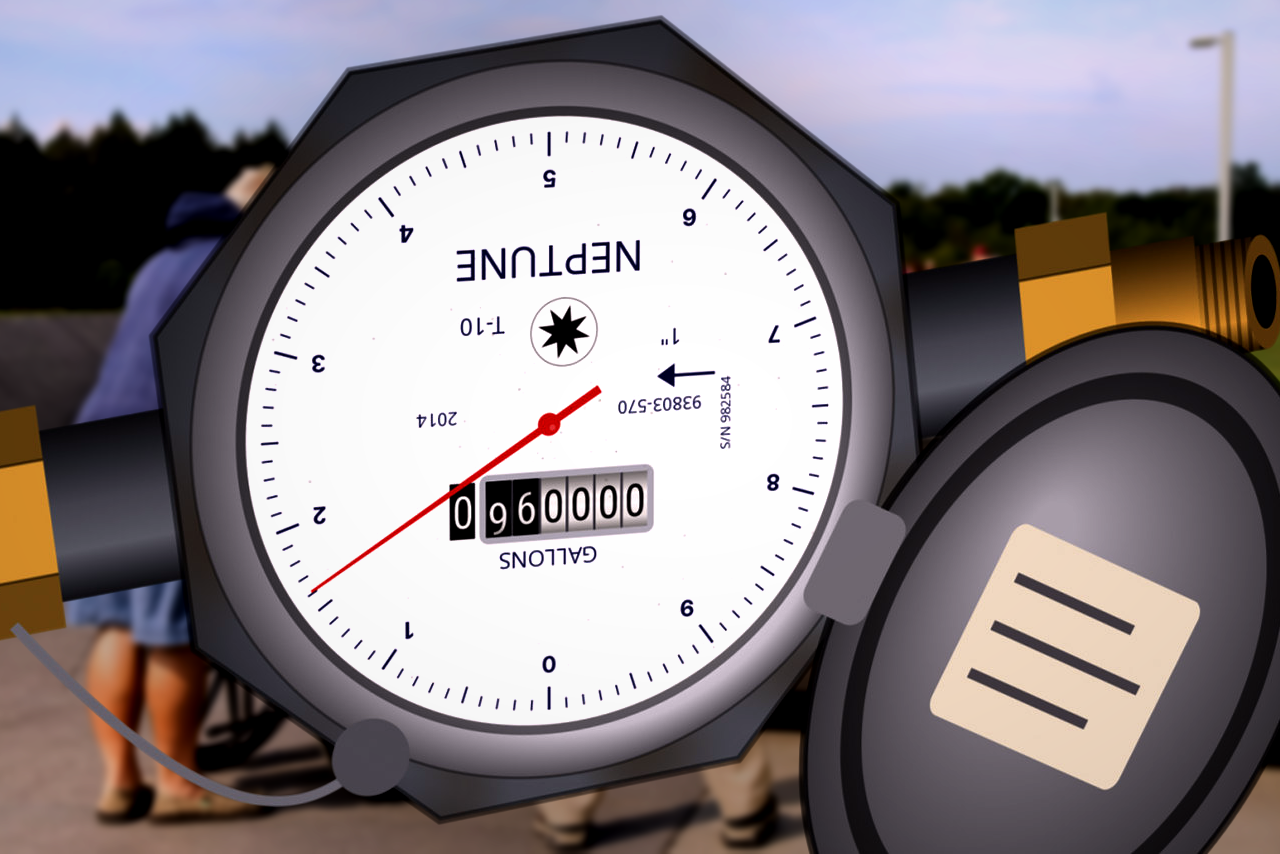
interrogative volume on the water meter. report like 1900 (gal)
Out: 961.6 (gal)
